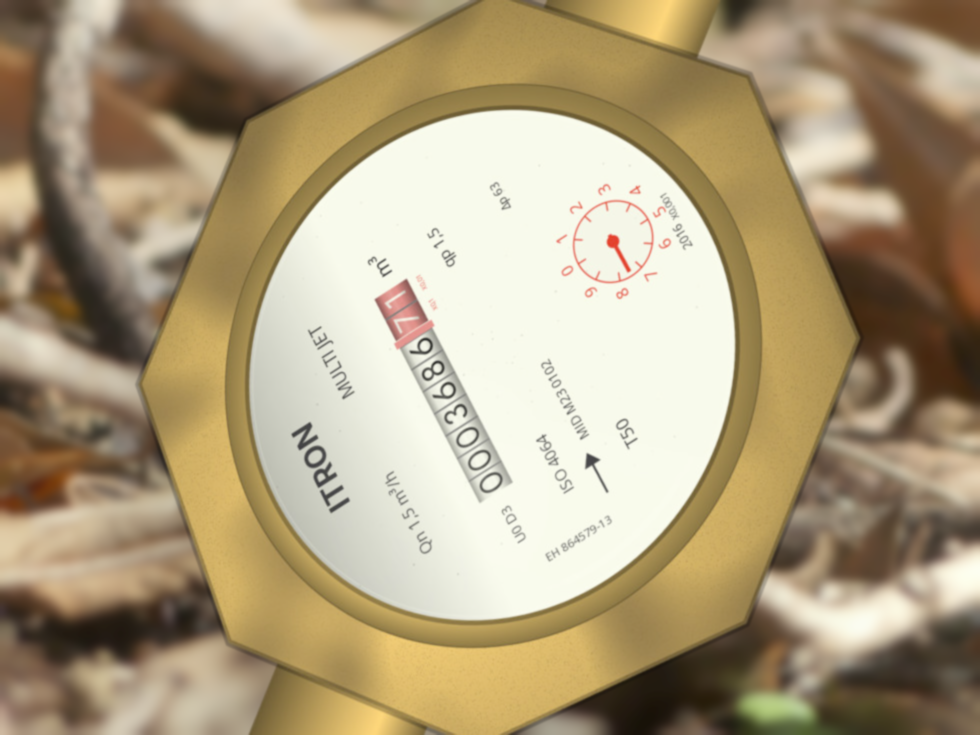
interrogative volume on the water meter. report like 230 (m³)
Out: 3686.717 (m³)
